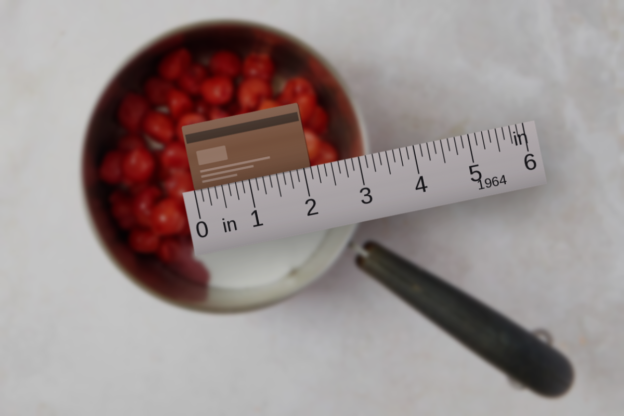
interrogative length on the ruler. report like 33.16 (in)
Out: 2.125 (in)
